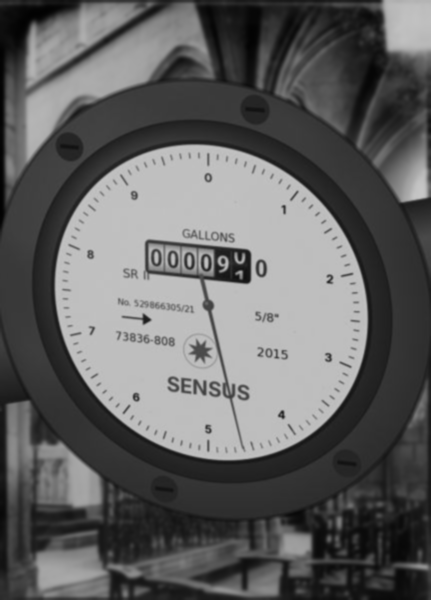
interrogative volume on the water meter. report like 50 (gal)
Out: 904.6 (gal)
